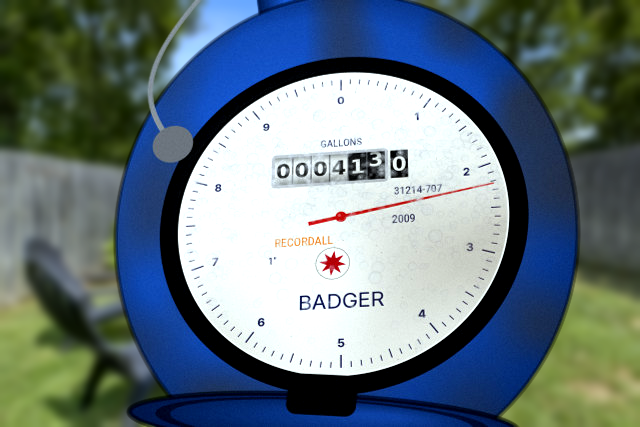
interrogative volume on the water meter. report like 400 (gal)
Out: 4132.2 (gal)
